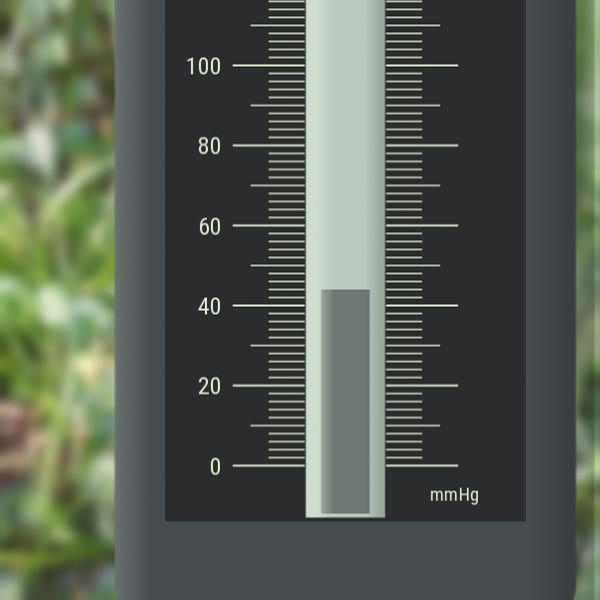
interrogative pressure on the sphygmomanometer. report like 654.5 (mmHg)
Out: 44 (mmHg)
